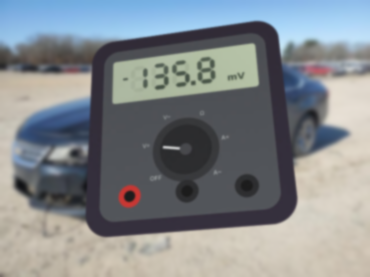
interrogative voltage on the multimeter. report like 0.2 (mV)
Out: -135.8 (mV)
